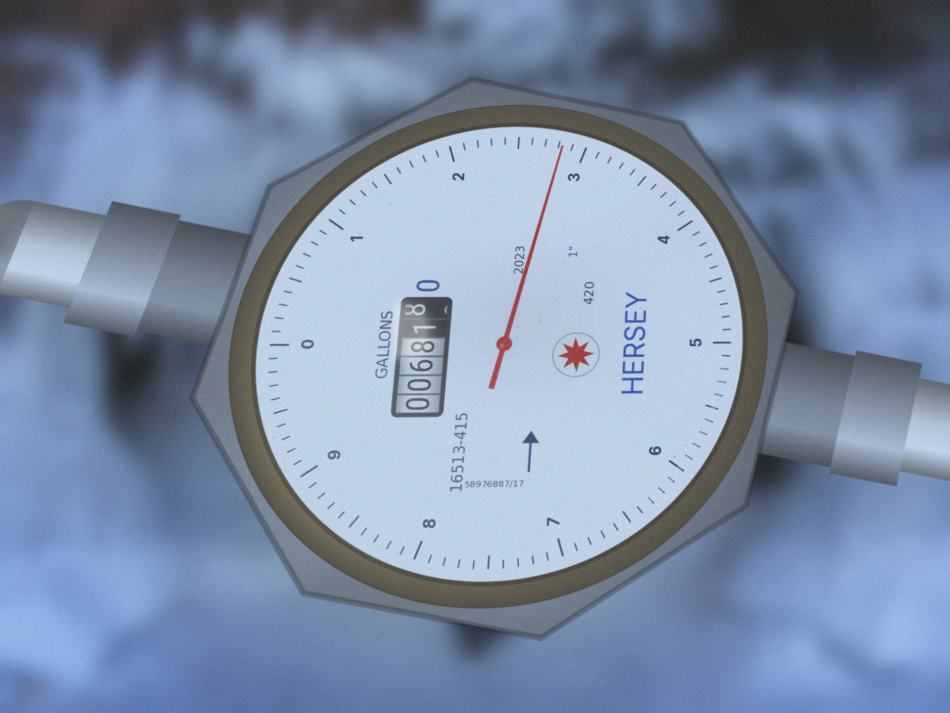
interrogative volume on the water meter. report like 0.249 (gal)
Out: 68182.8 (gal)
